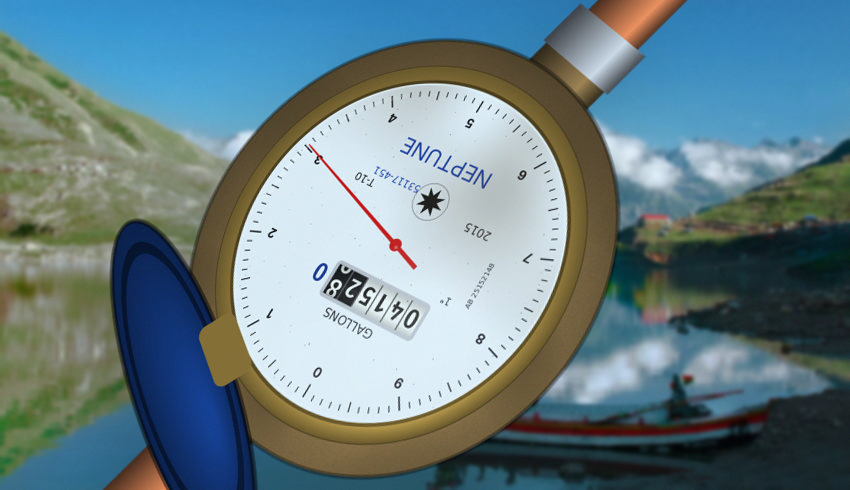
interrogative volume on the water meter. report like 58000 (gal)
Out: 415283.0 (gal)
